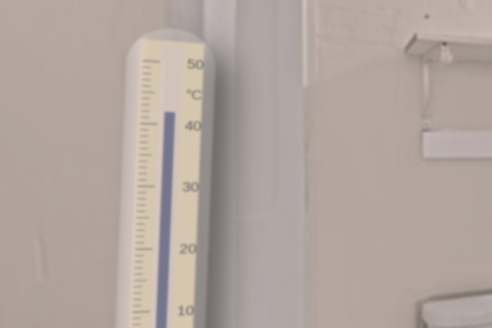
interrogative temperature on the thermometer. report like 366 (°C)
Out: 42 (°C)
